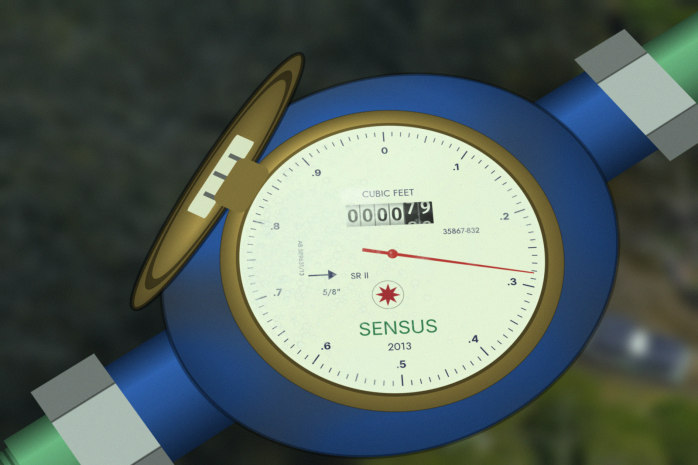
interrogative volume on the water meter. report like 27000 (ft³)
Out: 79.28 (ft³)
